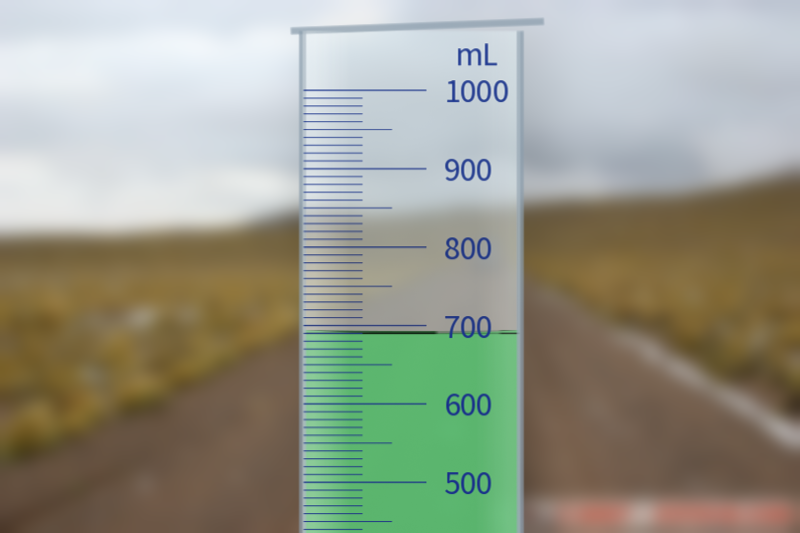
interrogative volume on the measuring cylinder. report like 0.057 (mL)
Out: 690 (mL)
